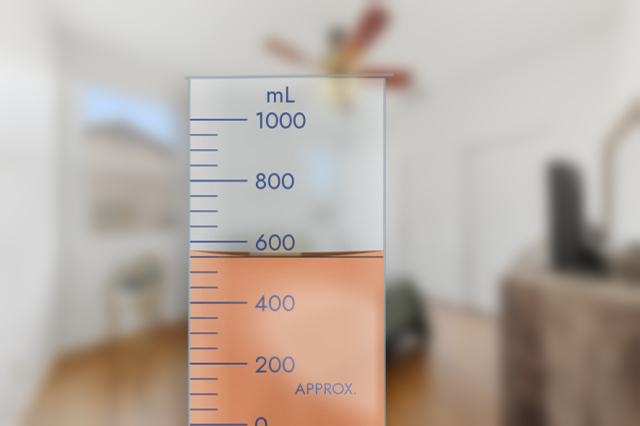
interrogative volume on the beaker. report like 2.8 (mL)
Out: 550 (mL)
